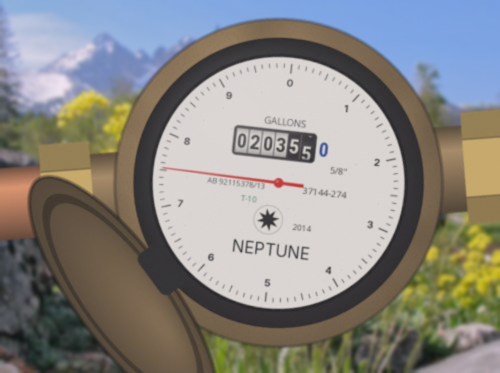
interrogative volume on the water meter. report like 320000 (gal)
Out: 203547.5 (gal)
